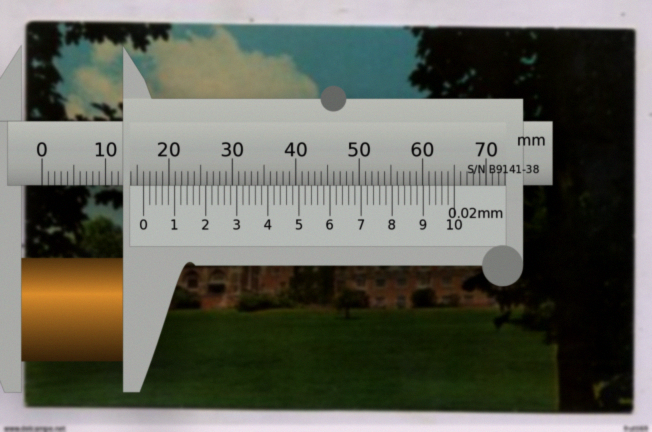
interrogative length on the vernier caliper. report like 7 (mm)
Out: 16.0 (mm)
